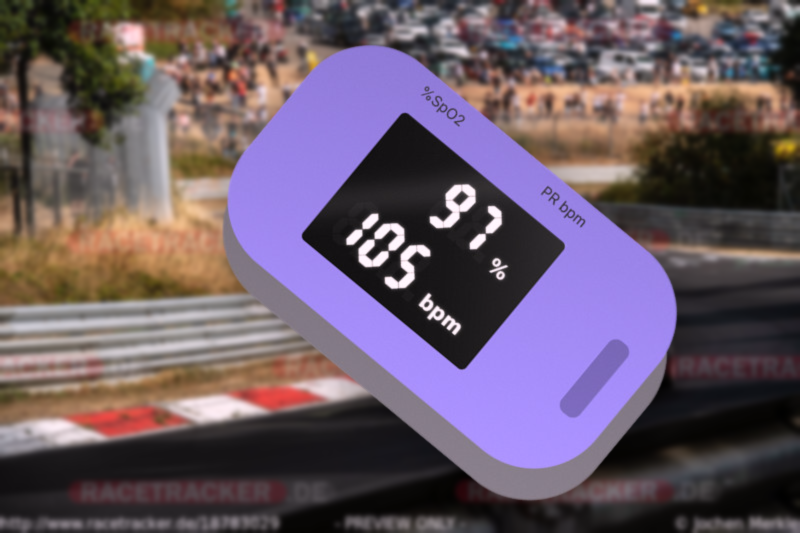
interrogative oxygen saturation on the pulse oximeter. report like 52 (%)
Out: 97 (%)
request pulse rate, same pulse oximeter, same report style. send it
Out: 105 (bpm)
